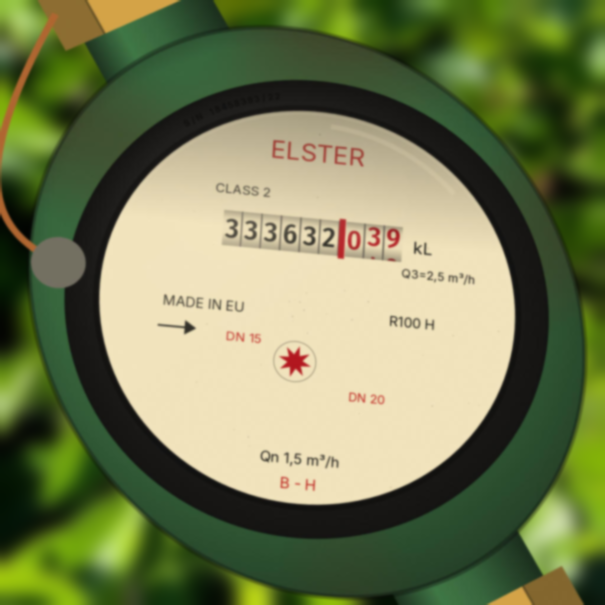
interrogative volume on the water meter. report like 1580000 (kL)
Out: 333632.039 (kL)
